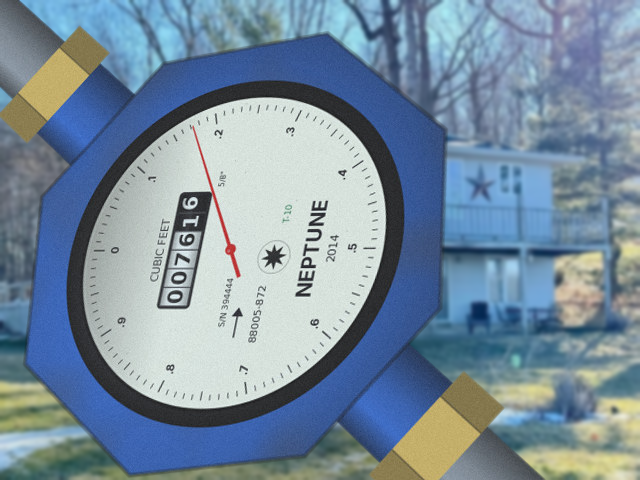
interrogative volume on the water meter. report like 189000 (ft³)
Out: 7616.17 (ft³)
